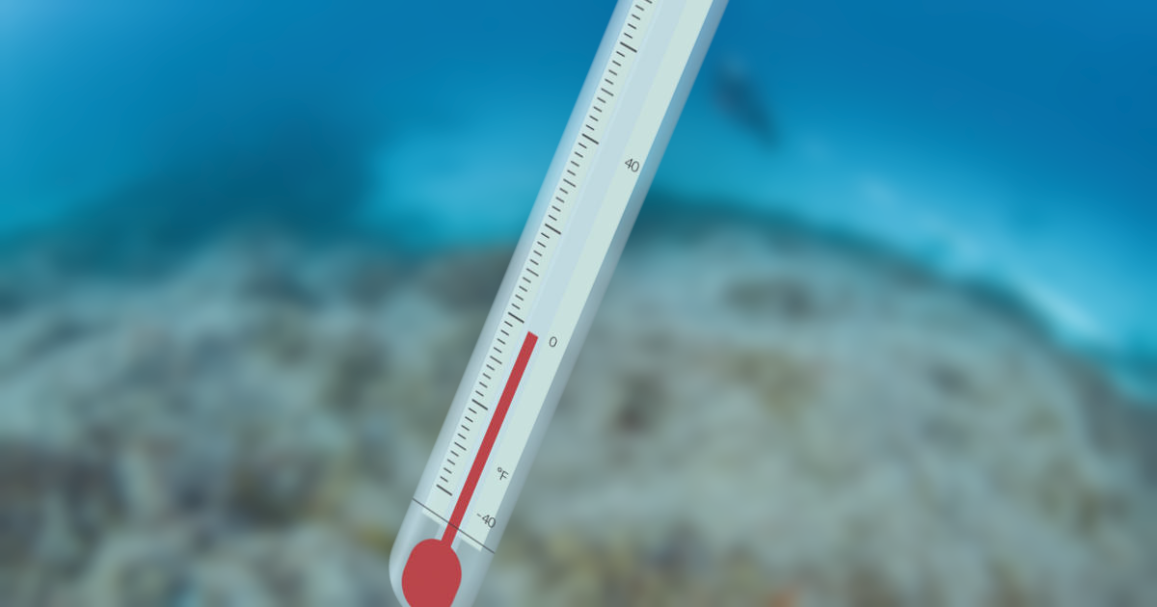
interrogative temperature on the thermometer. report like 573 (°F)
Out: -1 (°F)
